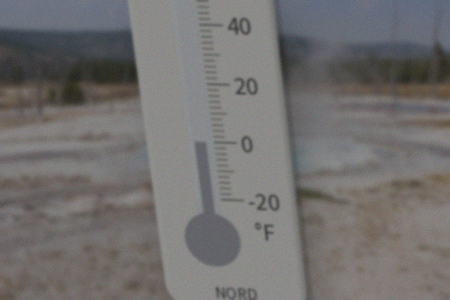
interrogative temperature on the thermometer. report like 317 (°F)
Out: 0 (°F)
